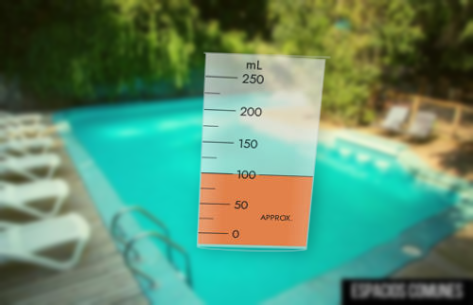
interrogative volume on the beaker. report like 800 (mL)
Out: 100 (mL)
